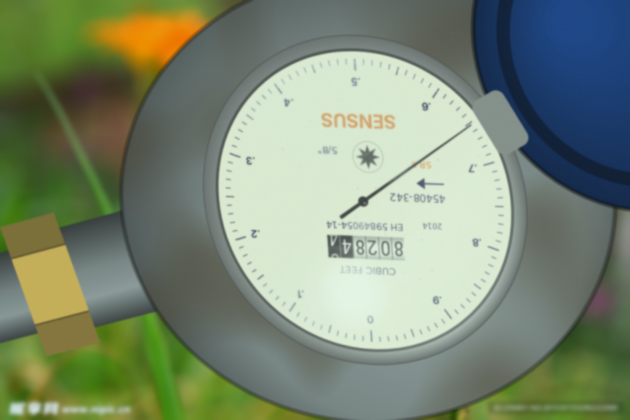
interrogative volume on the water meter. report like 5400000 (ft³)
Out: 802843.65 (ft³)
